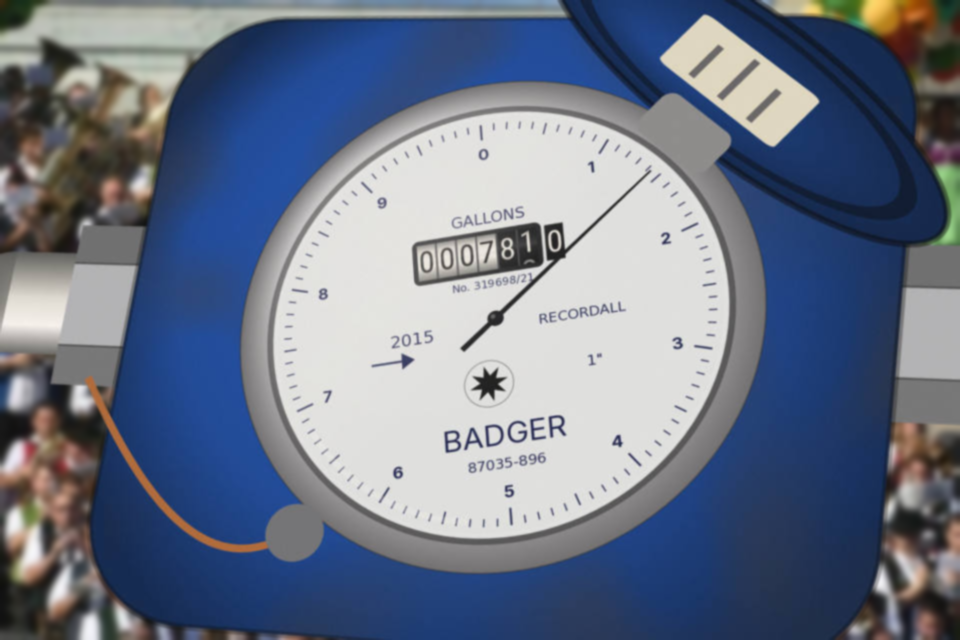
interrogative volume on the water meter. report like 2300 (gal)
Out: 7811.4 (gal)
